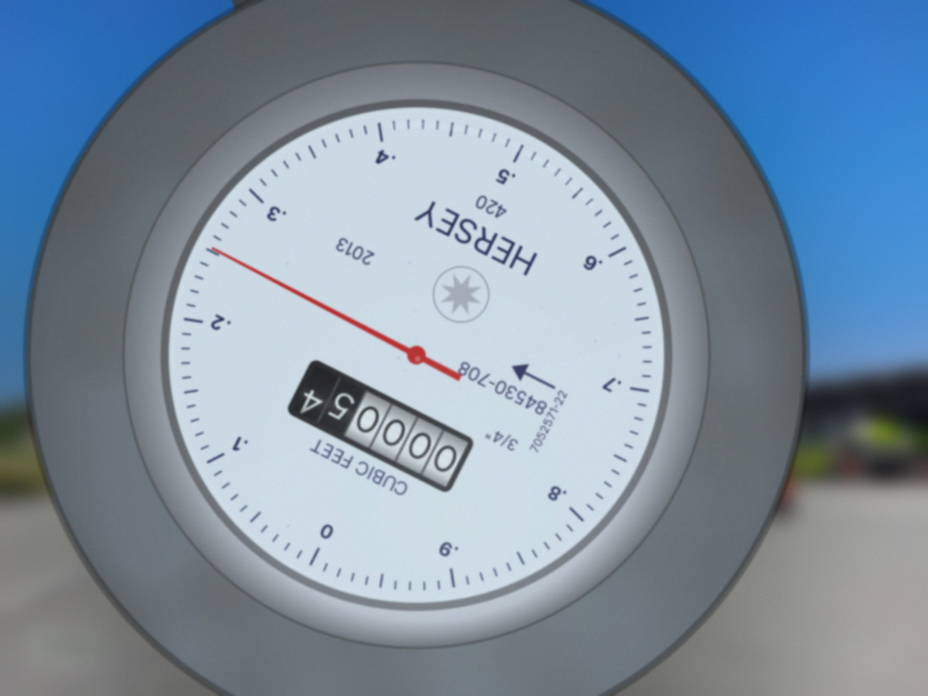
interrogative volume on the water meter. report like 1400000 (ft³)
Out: 54.25 (ft³)
